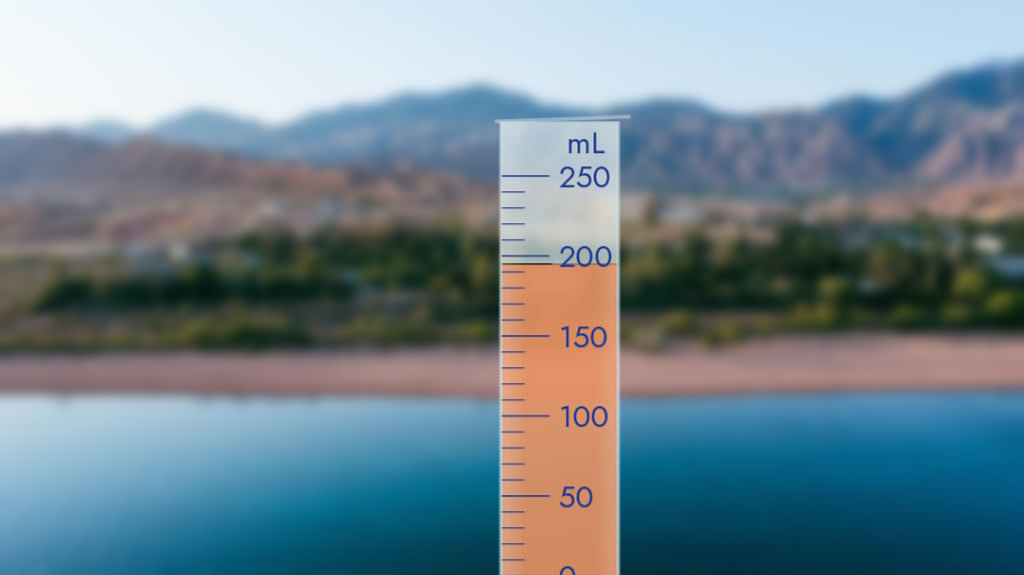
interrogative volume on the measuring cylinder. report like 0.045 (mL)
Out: 195 (mL)
